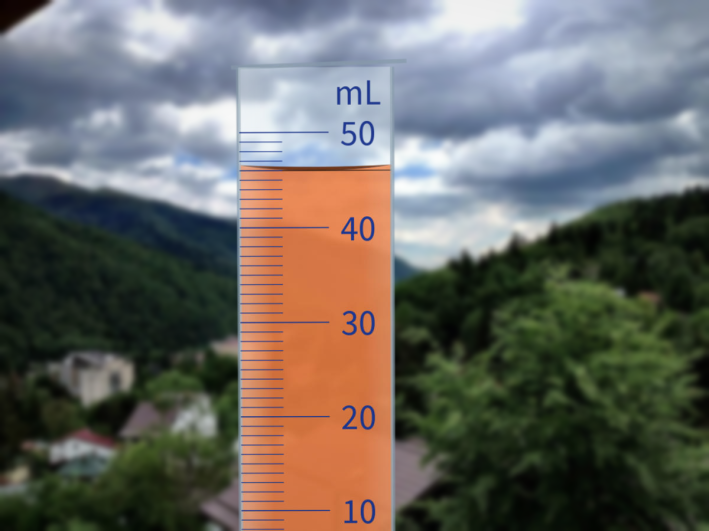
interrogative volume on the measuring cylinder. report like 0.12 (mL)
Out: 46 (mL)
